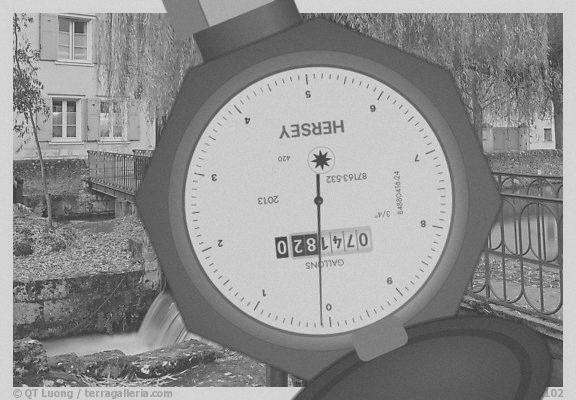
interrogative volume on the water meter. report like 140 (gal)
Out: 741820.1 (gal)
